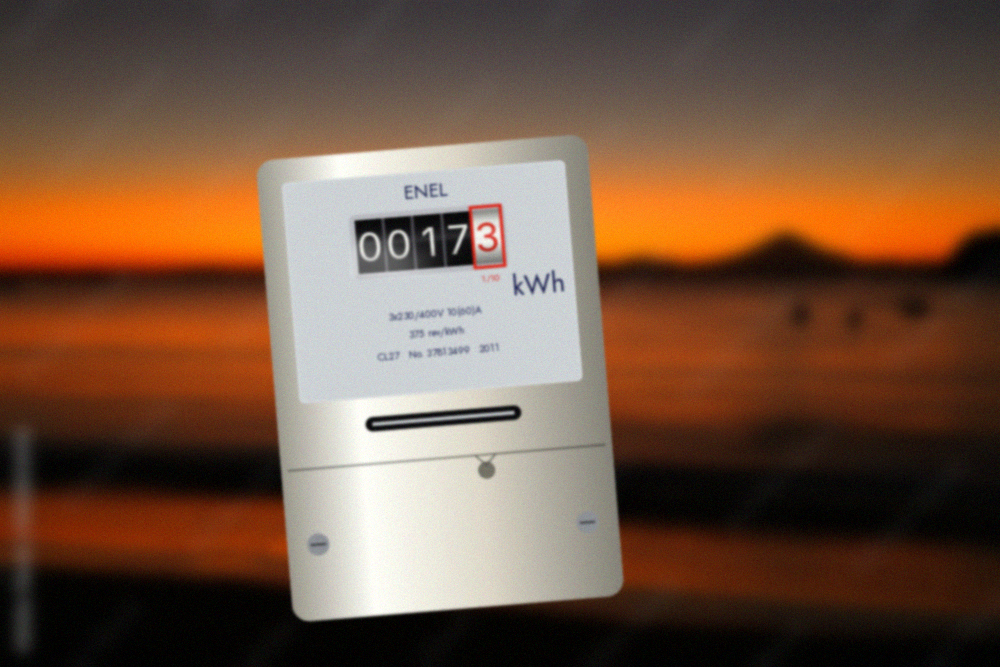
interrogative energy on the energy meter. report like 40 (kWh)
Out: 17.3 (kWh)
